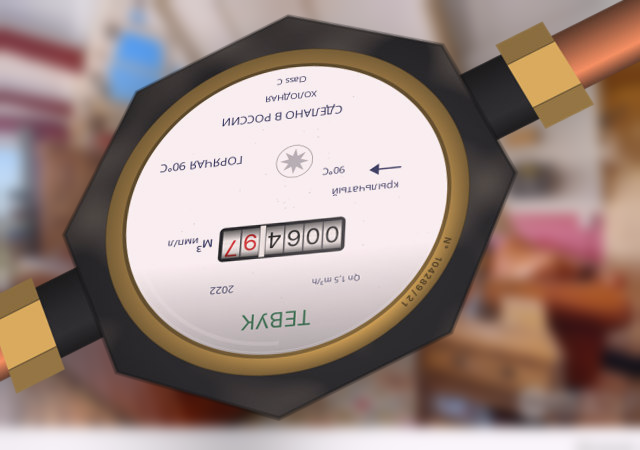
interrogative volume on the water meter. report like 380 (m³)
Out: 64.97 (m³)
